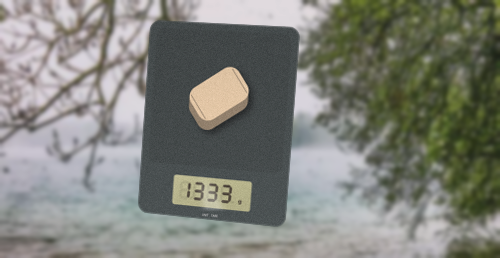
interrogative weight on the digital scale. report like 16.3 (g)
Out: 1333 (g)
